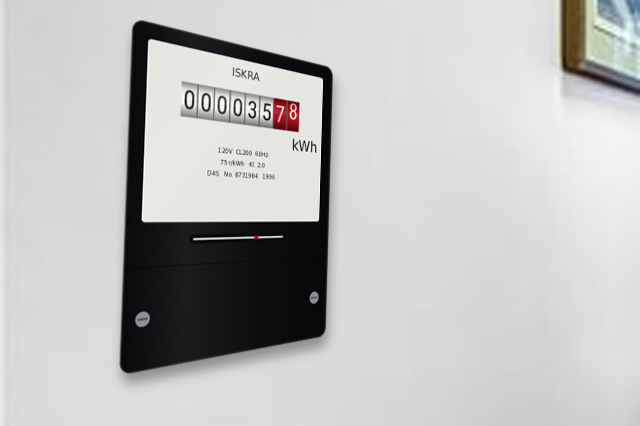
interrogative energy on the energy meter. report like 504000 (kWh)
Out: 35.78 (kWh)
